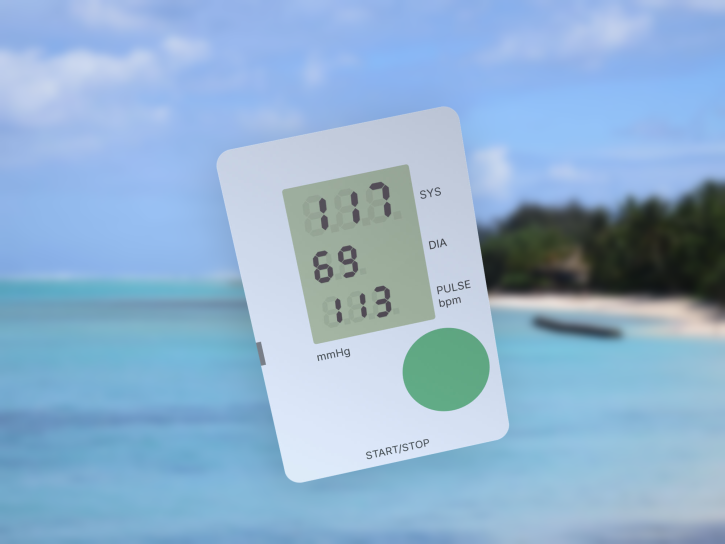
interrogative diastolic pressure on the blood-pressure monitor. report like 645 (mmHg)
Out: 69 (mmHg)
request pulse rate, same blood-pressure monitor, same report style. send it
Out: 113 (bpm)
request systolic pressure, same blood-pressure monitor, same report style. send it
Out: 117 (mmHg)
